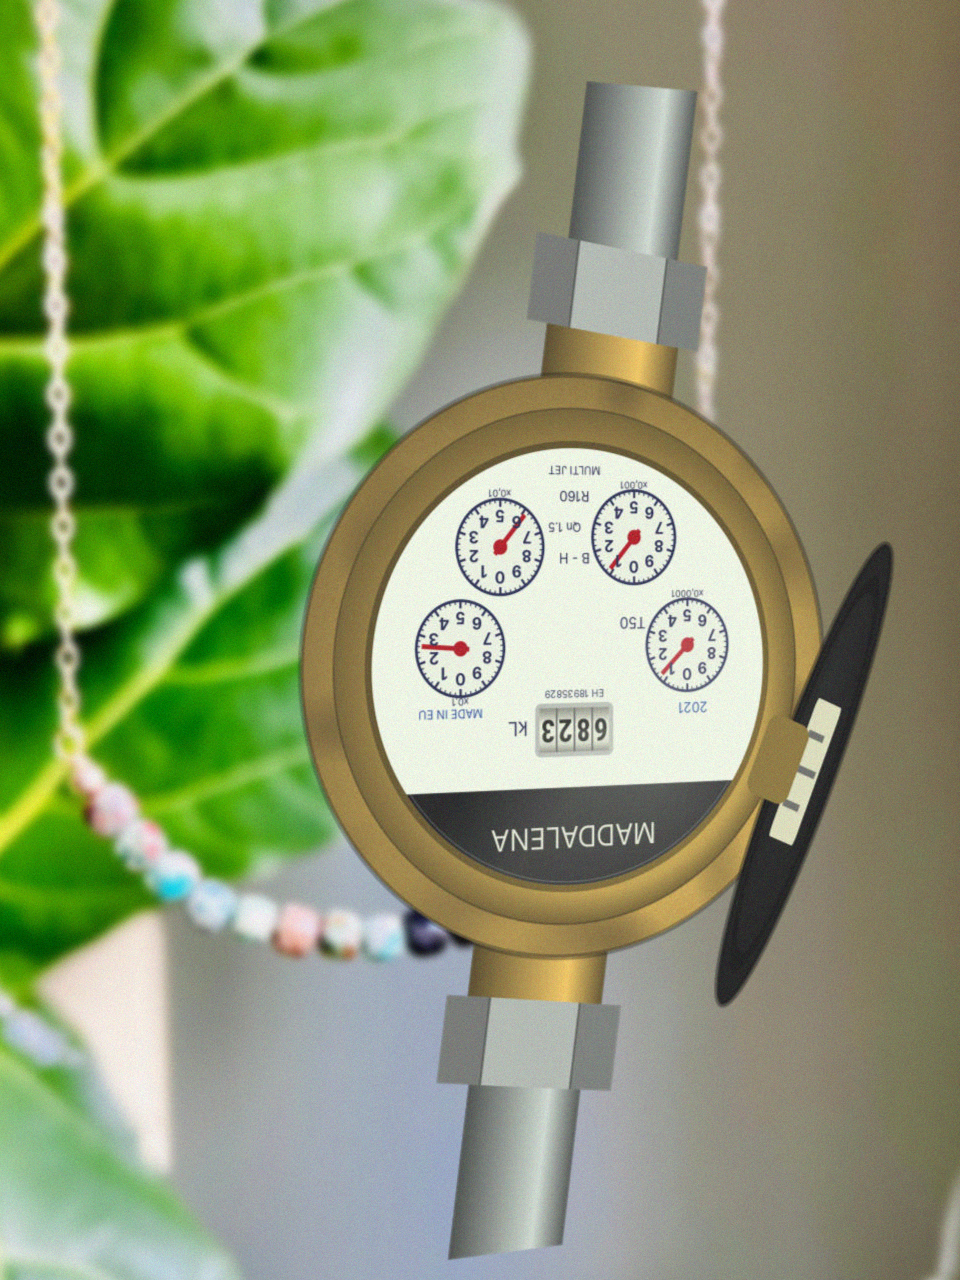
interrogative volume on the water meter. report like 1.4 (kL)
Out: 6823.2611 (kL)
